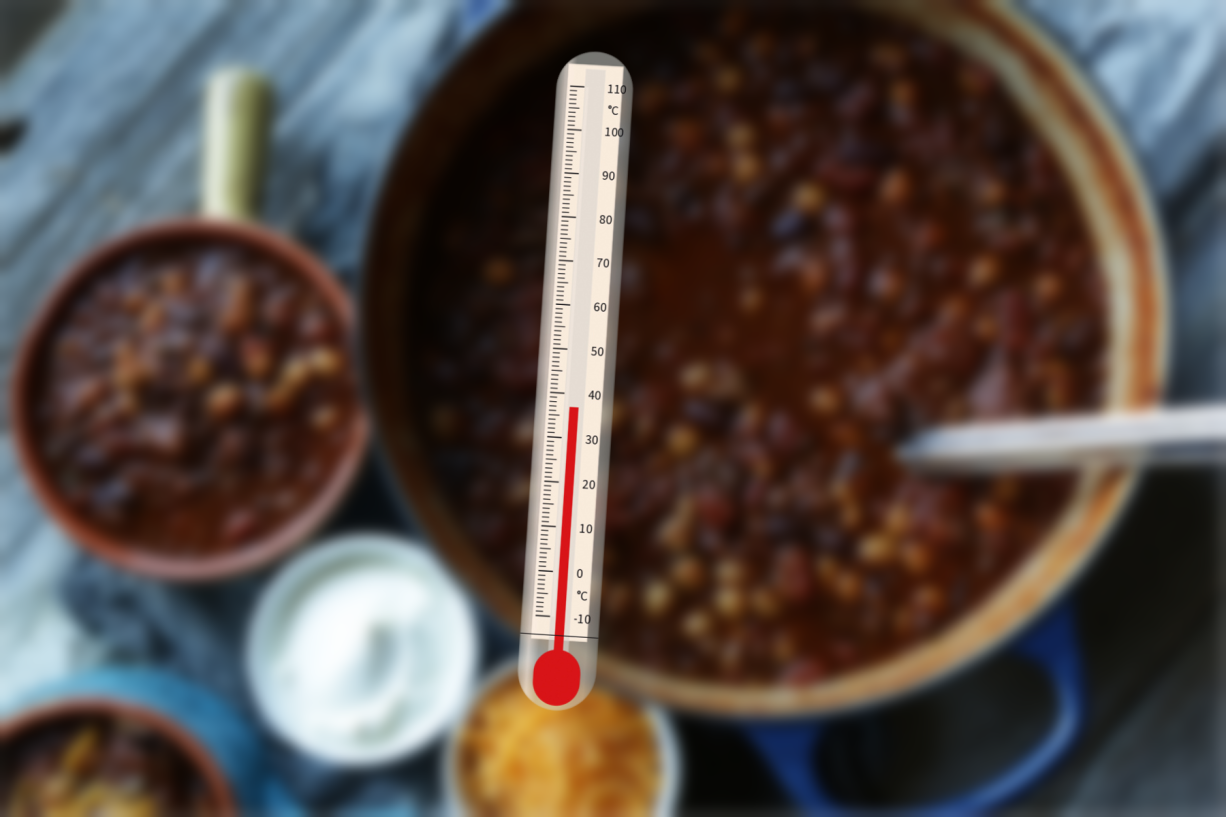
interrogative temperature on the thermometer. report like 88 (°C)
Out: 37 (°C)
